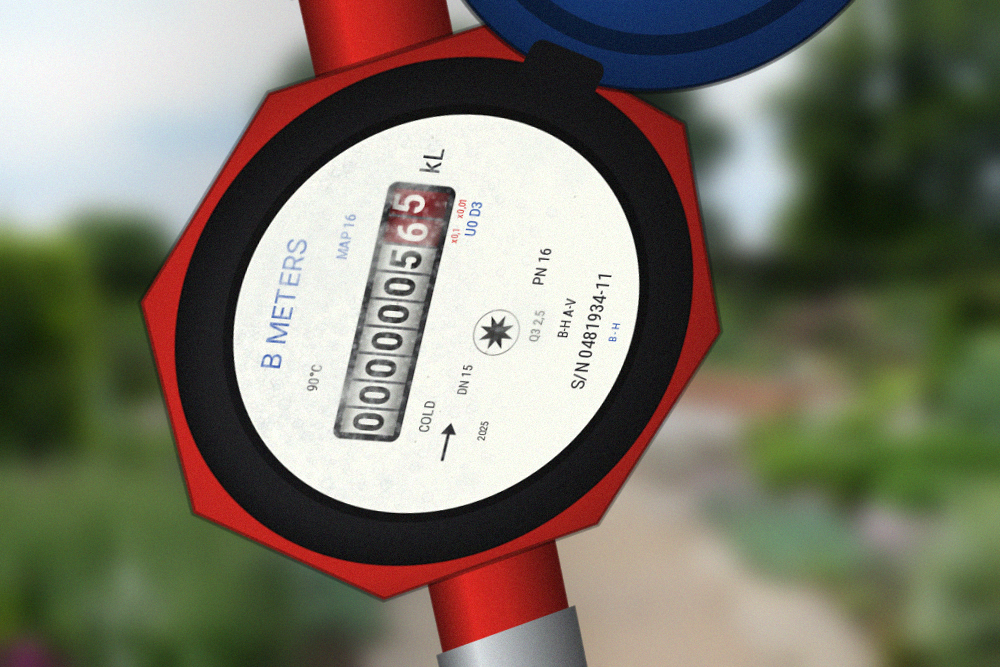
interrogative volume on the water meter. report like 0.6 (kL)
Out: 5.65 (kL)
